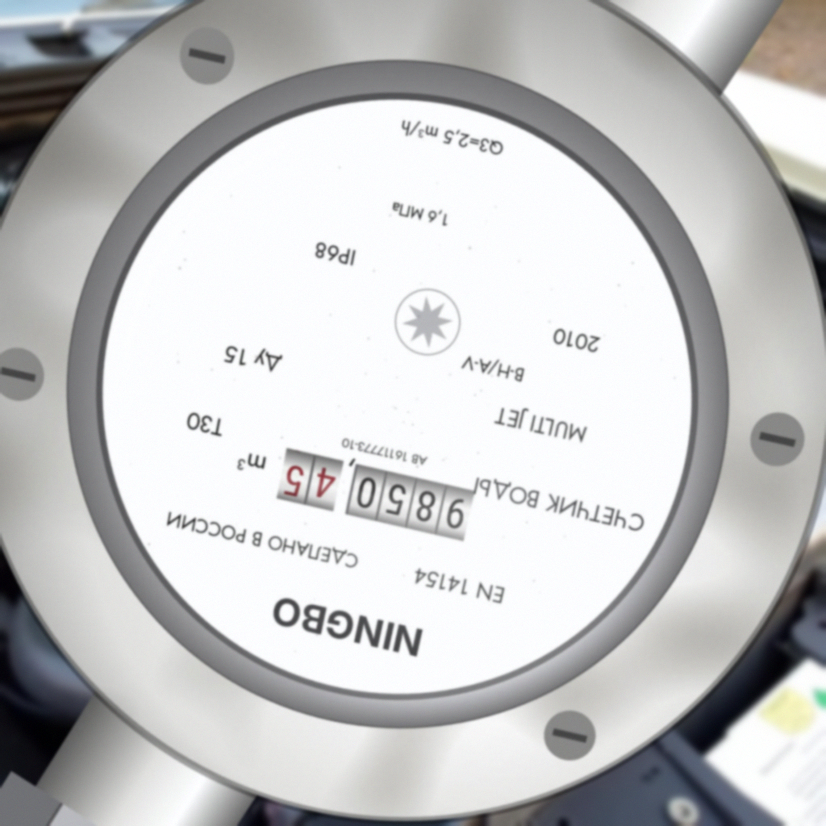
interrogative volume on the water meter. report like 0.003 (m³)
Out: 9850.45 (m³)
